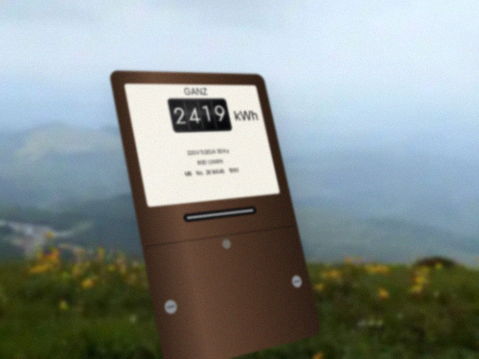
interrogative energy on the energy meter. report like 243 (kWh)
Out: 2419 (kWh)
